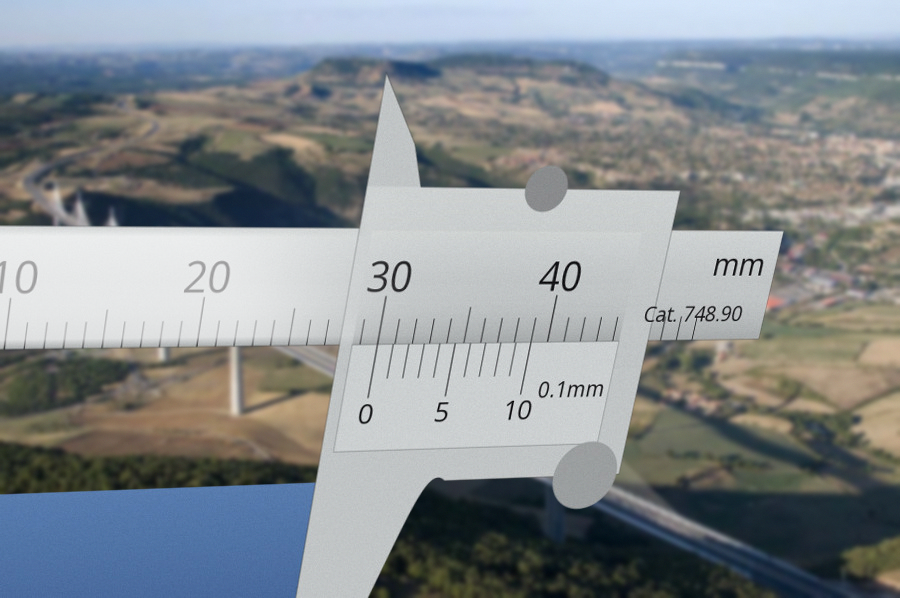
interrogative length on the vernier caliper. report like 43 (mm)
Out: 30.0 (mm)
